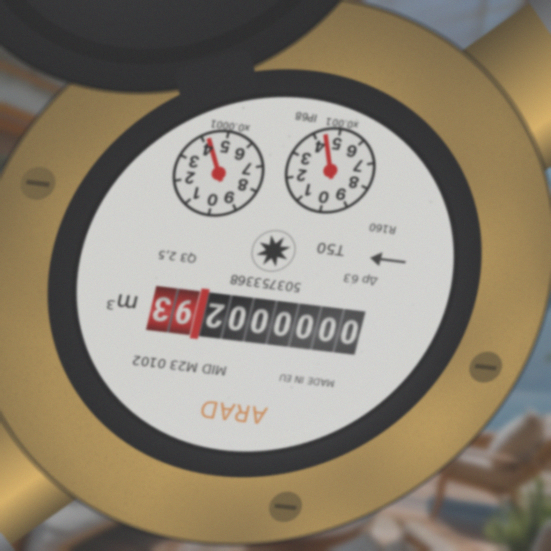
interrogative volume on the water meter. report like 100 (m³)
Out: 2.9344 (m³)
